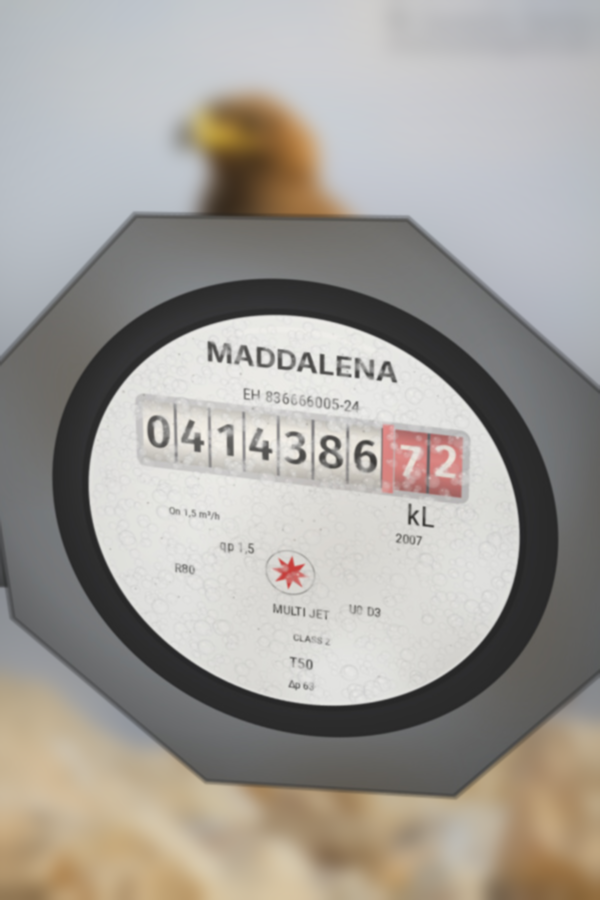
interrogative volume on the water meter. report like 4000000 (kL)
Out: 414386.72 (kL)
